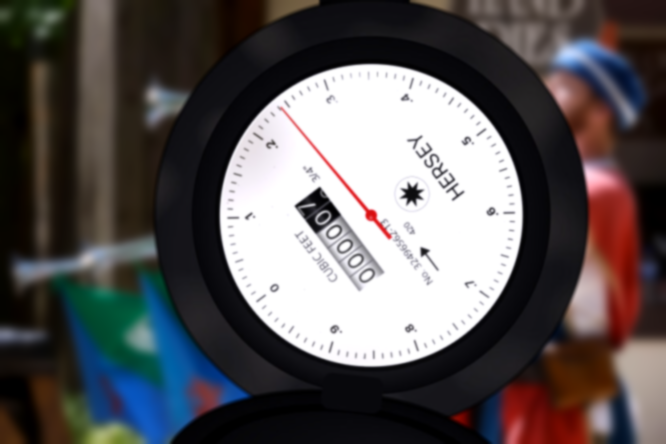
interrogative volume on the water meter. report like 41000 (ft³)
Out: 7.24 (ft³)
